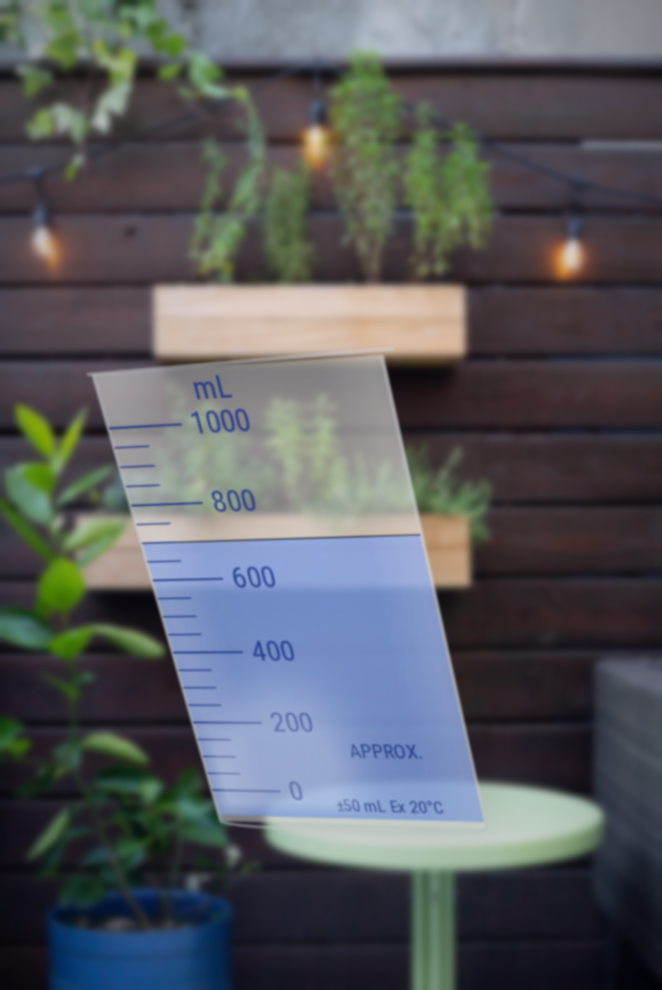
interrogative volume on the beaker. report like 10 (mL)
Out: 700 (mL)
